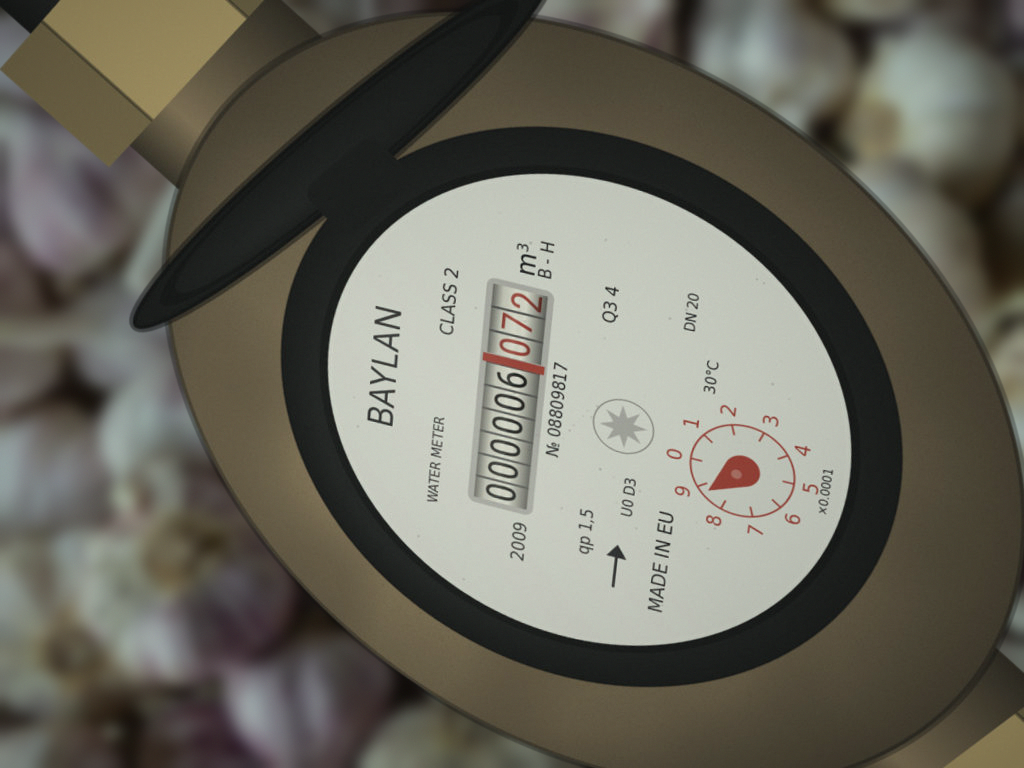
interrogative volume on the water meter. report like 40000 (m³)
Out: 6.0718 (m³)
